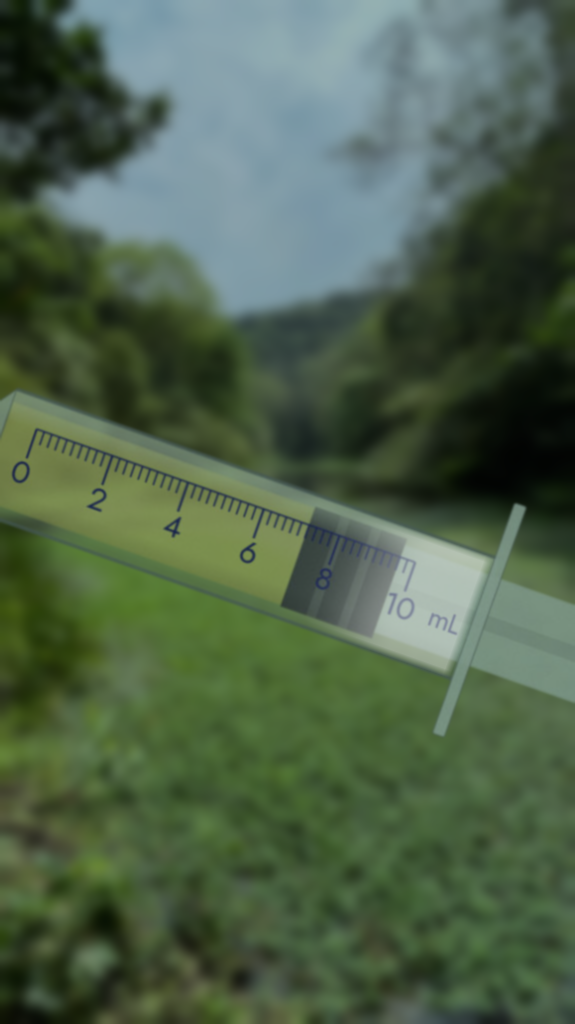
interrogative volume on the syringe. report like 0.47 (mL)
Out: 7.2 (mL)
